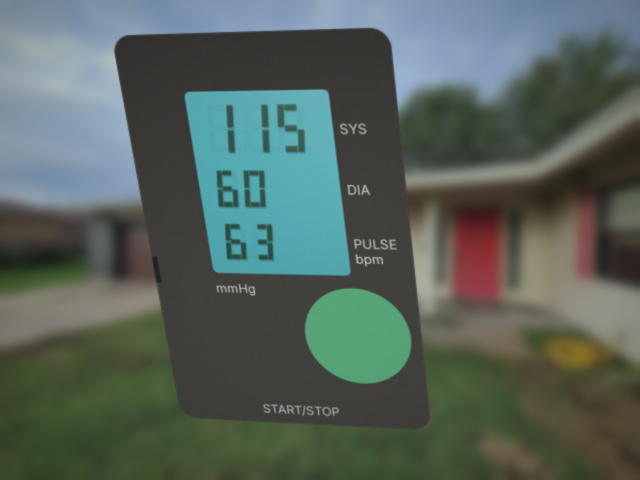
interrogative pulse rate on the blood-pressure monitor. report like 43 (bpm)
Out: 63 (bpm)
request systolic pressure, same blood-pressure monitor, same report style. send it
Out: 115 (mmHg)
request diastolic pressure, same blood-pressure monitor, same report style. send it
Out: 60 (mmHg)
